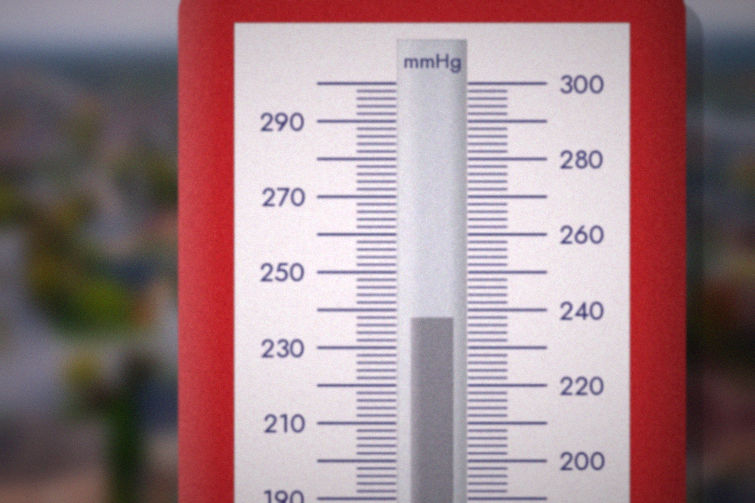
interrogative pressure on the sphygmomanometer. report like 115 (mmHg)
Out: 238 (mmHg)
